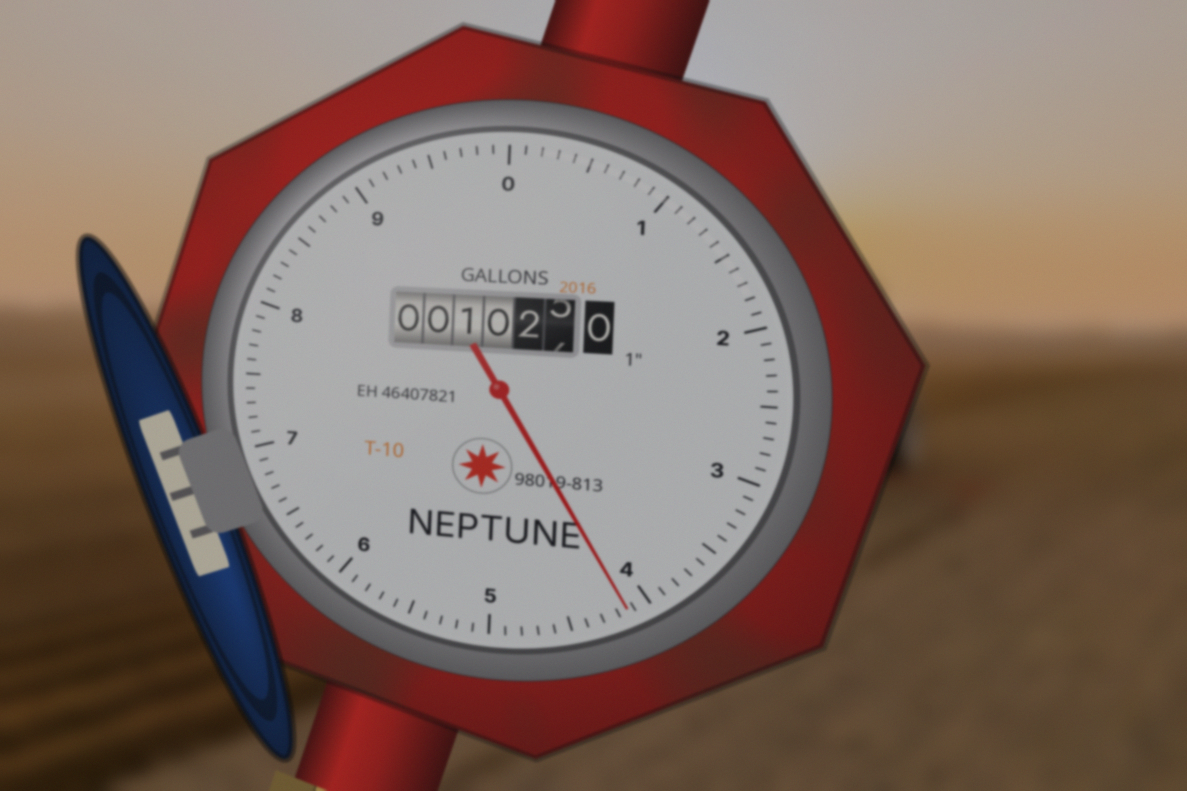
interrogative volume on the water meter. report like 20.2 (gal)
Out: 10254.1 (gal)
